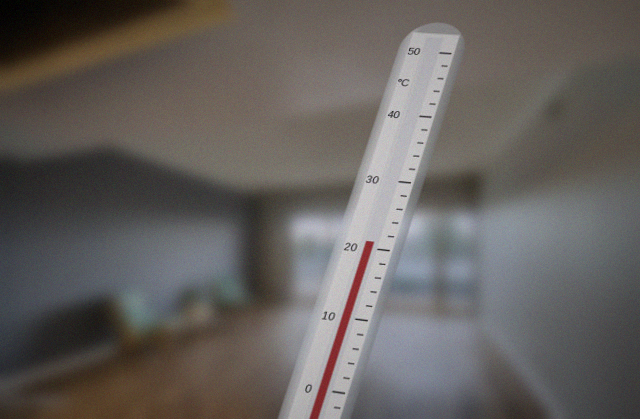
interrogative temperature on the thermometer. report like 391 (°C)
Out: 21 (°C)
